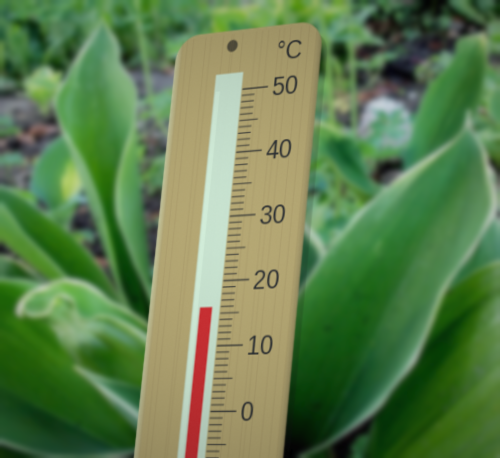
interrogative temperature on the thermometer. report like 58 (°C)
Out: 16 (°C)
